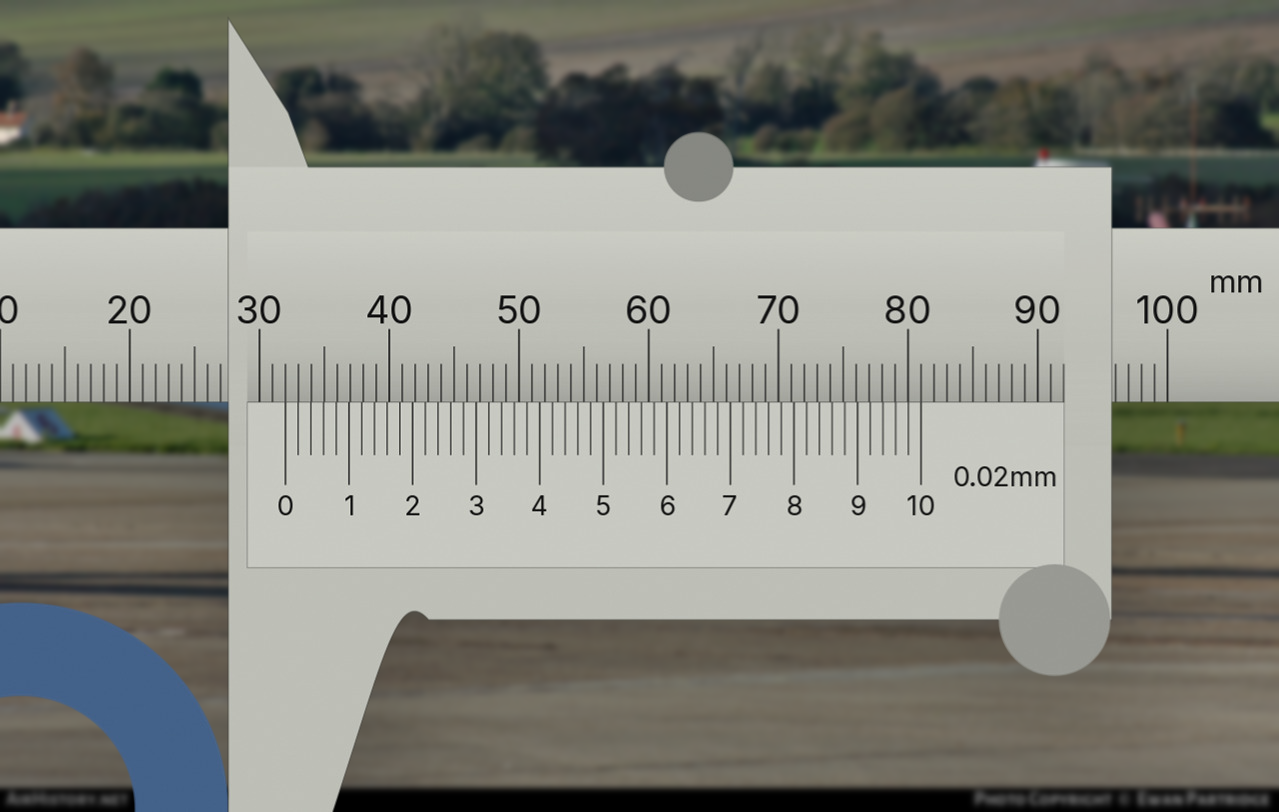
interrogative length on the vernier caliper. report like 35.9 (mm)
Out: 32.0 (mm)
